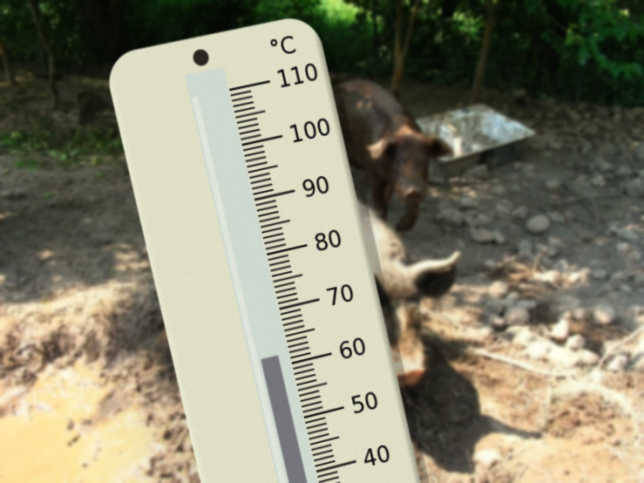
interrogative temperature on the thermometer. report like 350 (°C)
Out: 62 (°C)
